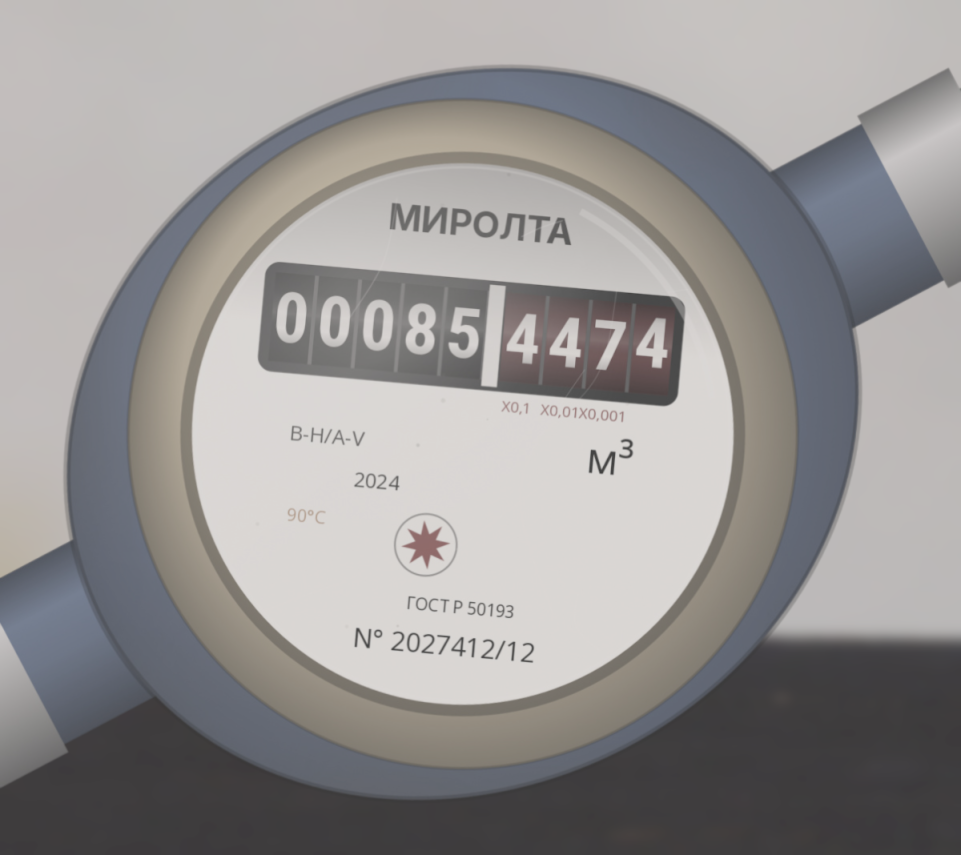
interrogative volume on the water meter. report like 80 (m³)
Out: 85.4474 (m³)
